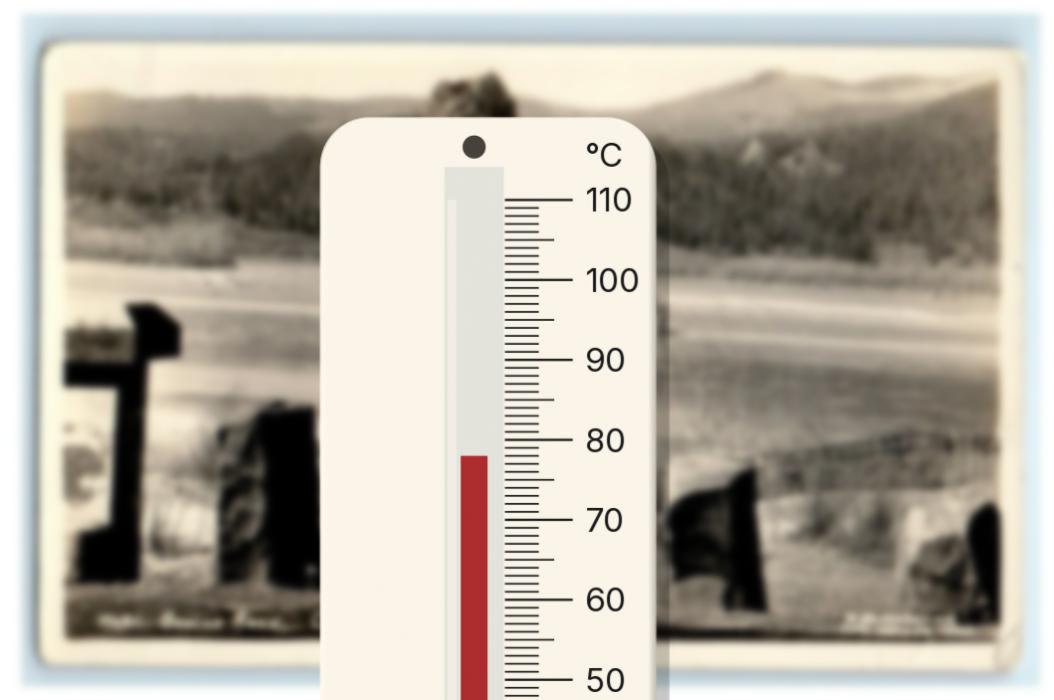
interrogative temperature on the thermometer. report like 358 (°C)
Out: 78 (°C)
